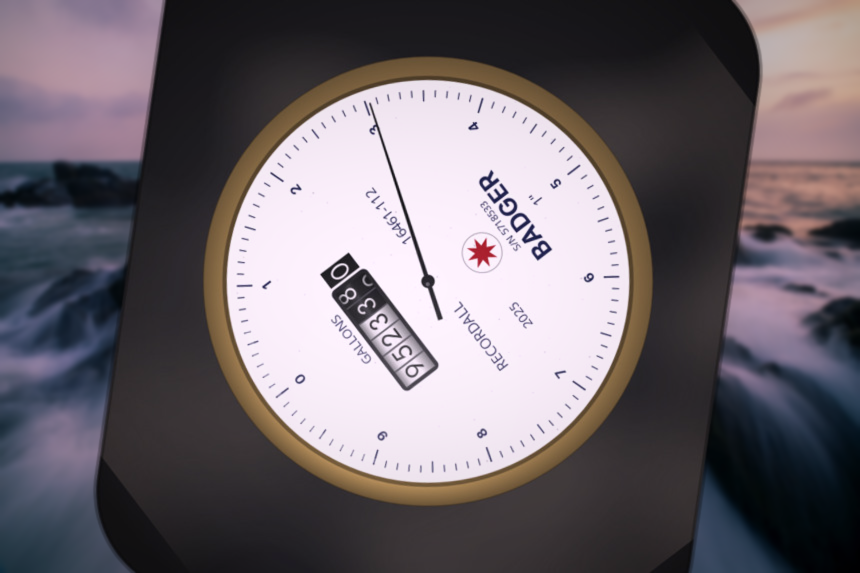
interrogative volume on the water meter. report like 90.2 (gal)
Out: 9523383.0 (gal)
